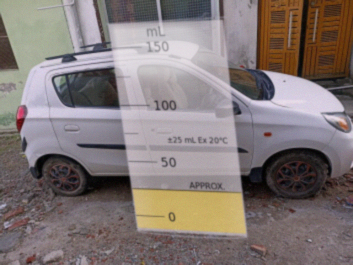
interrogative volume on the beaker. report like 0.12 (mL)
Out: 25 (mL)
